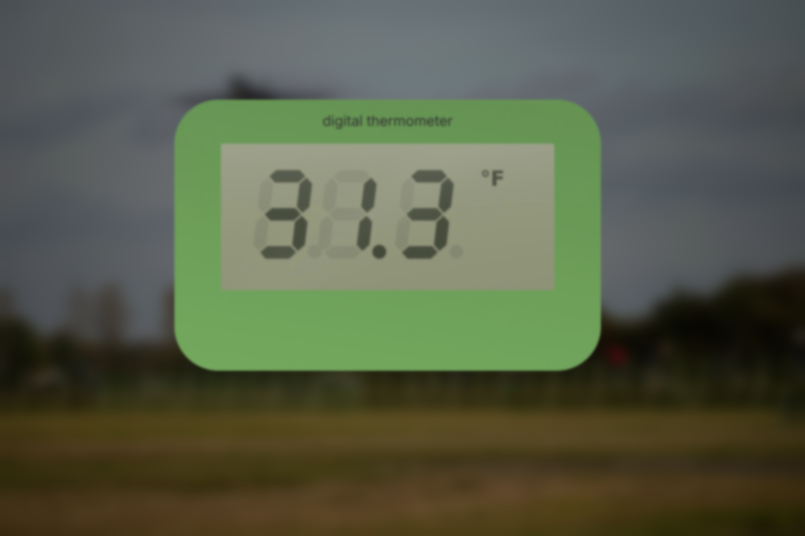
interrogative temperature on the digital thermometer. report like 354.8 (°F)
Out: 31.3 (°F)
